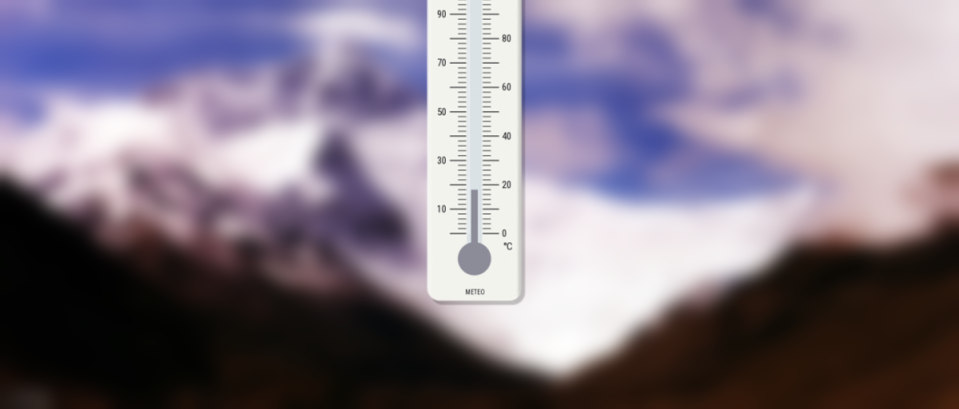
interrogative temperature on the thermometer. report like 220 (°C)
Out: 18 (°C)
